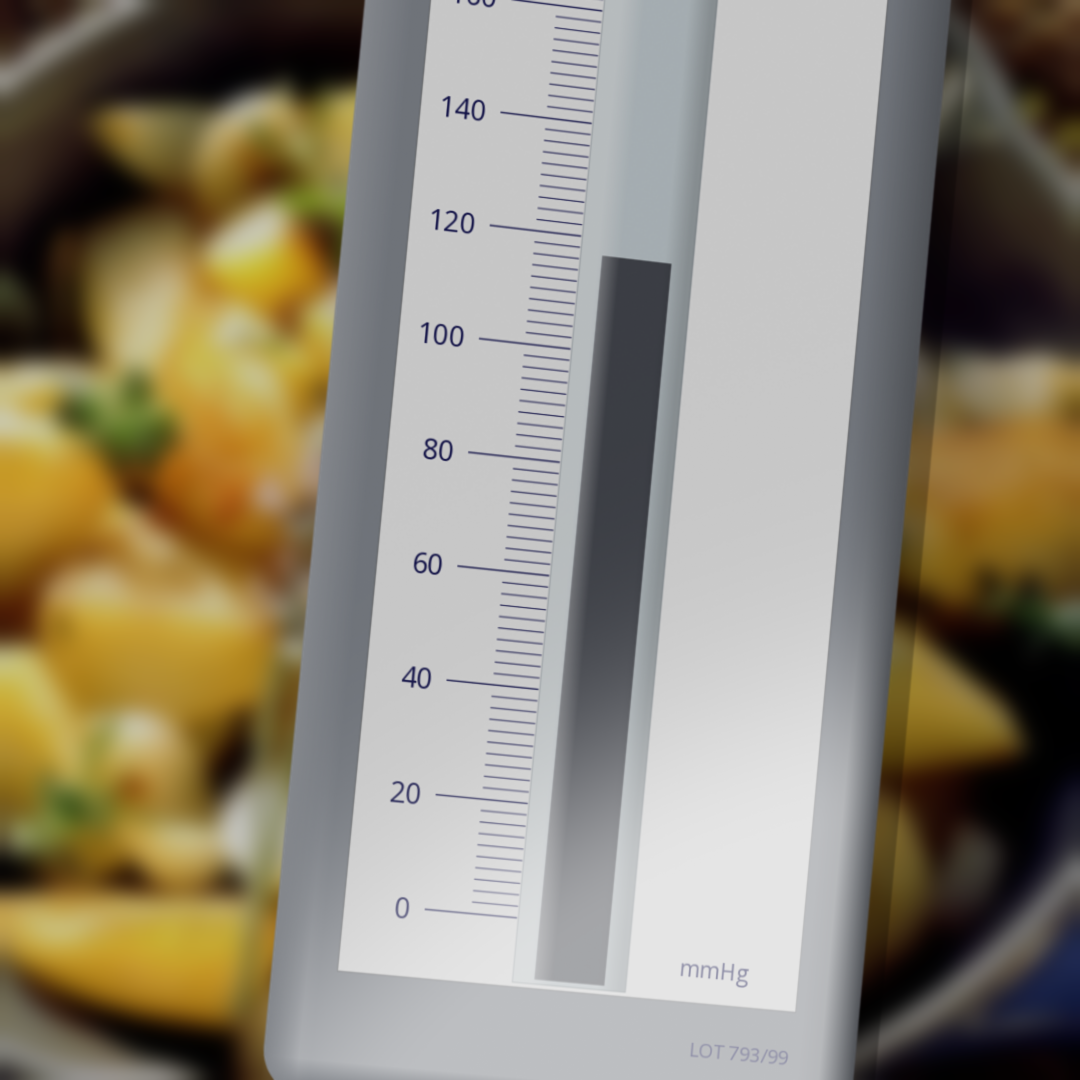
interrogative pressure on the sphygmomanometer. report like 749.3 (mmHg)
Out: 117 (mmHg)
